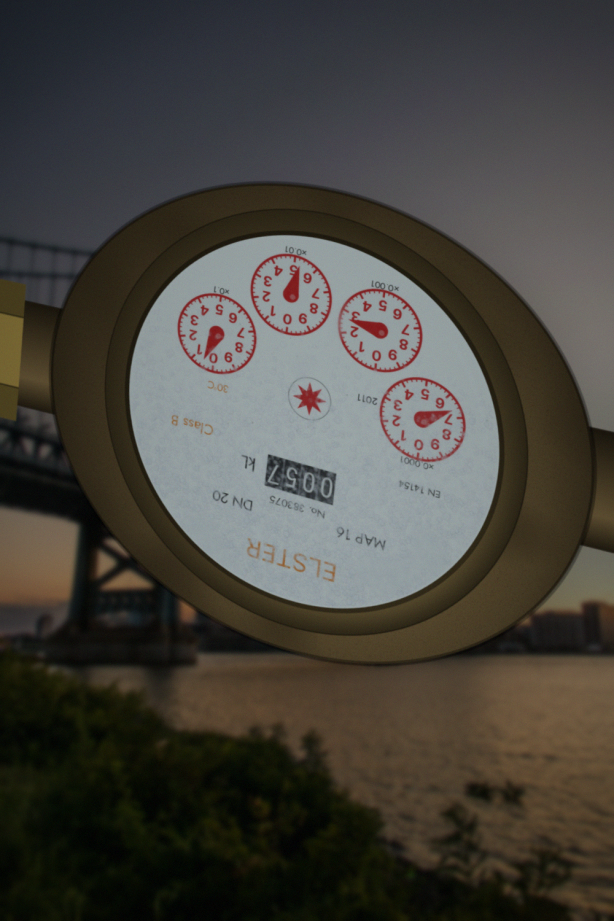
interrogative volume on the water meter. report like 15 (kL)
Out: 57.0526 (kL)
